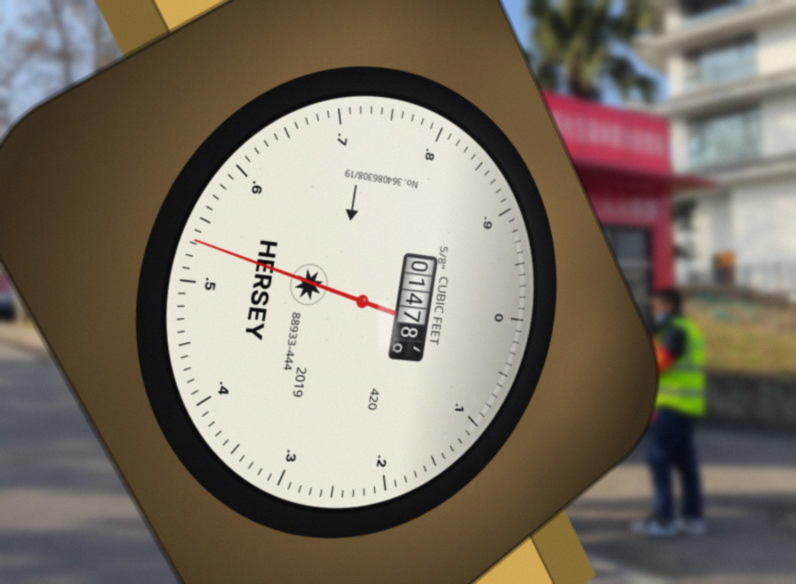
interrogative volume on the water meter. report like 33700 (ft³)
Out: 14787.53 (ft³)
